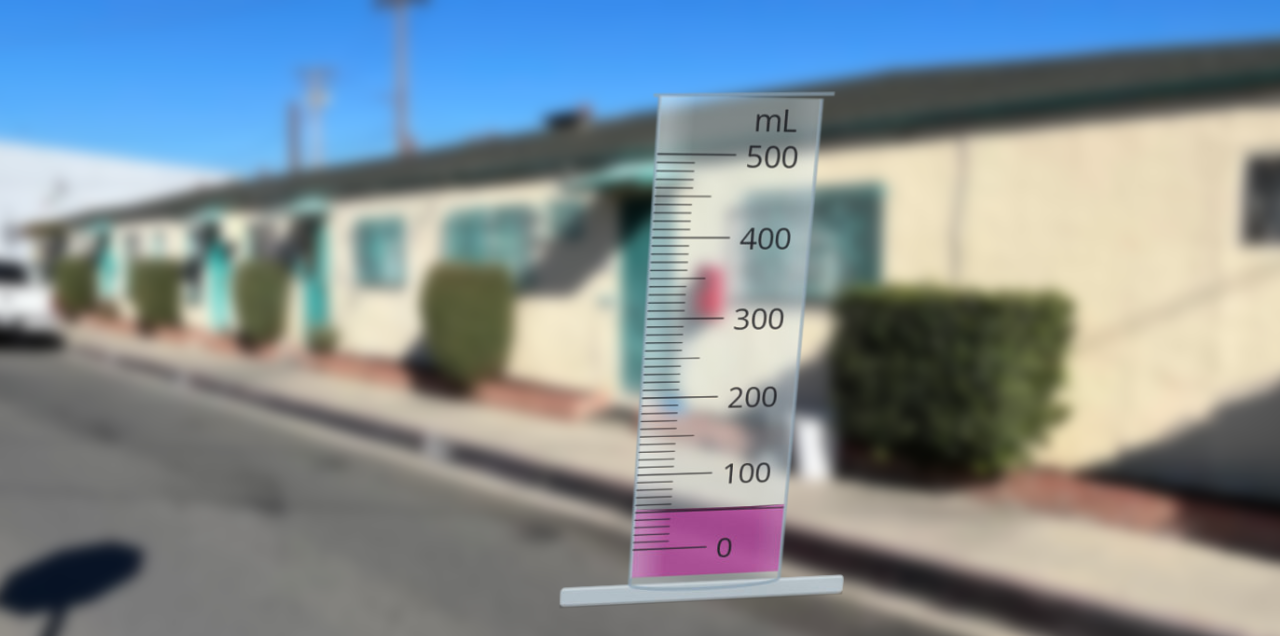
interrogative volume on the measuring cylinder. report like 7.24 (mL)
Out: 50 (mL)
